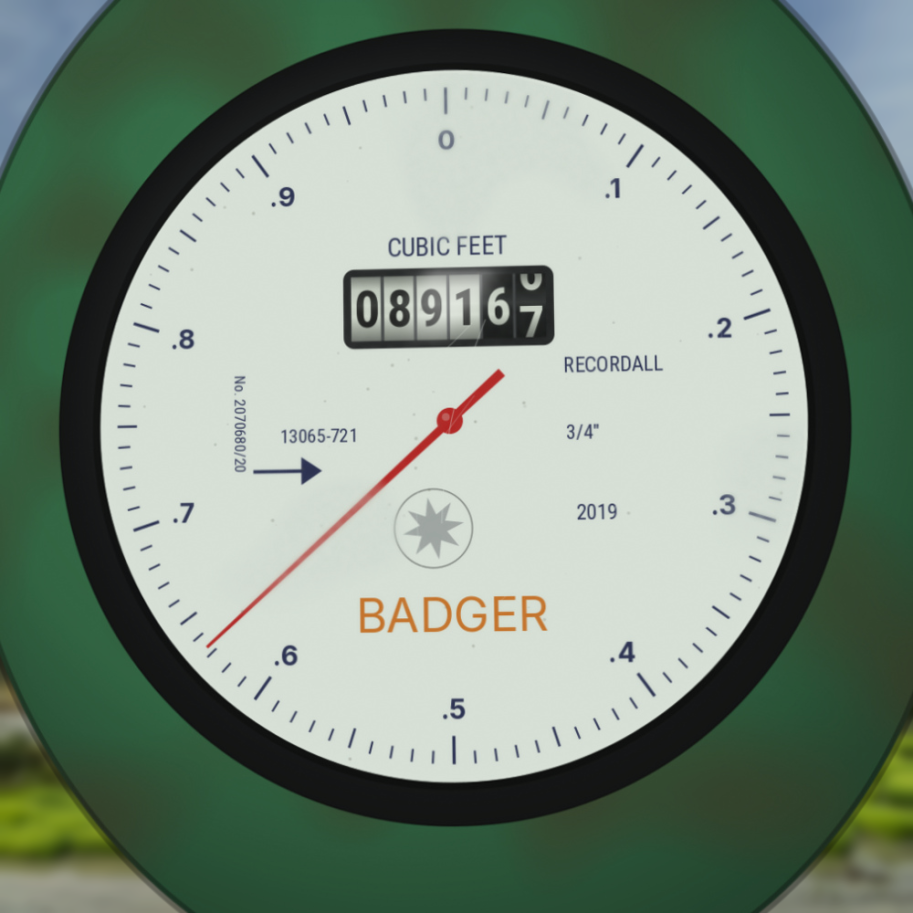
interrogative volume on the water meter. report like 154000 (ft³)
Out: 89166.63 (ft³)
